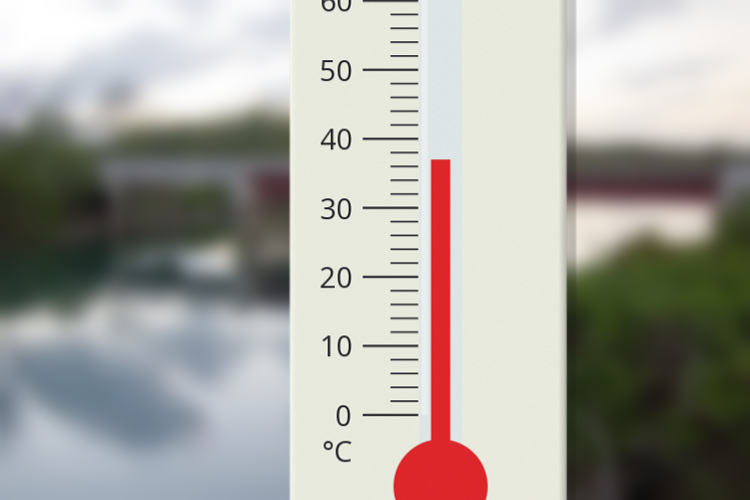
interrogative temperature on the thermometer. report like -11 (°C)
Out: 37 (°C)
